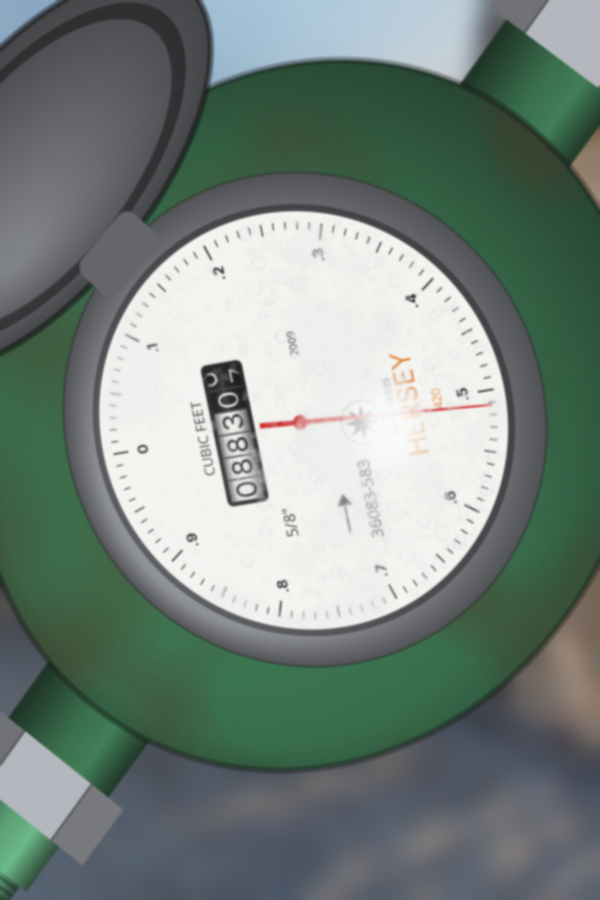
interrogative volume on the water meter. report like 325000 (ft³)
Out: 88306.51 (ft³)
